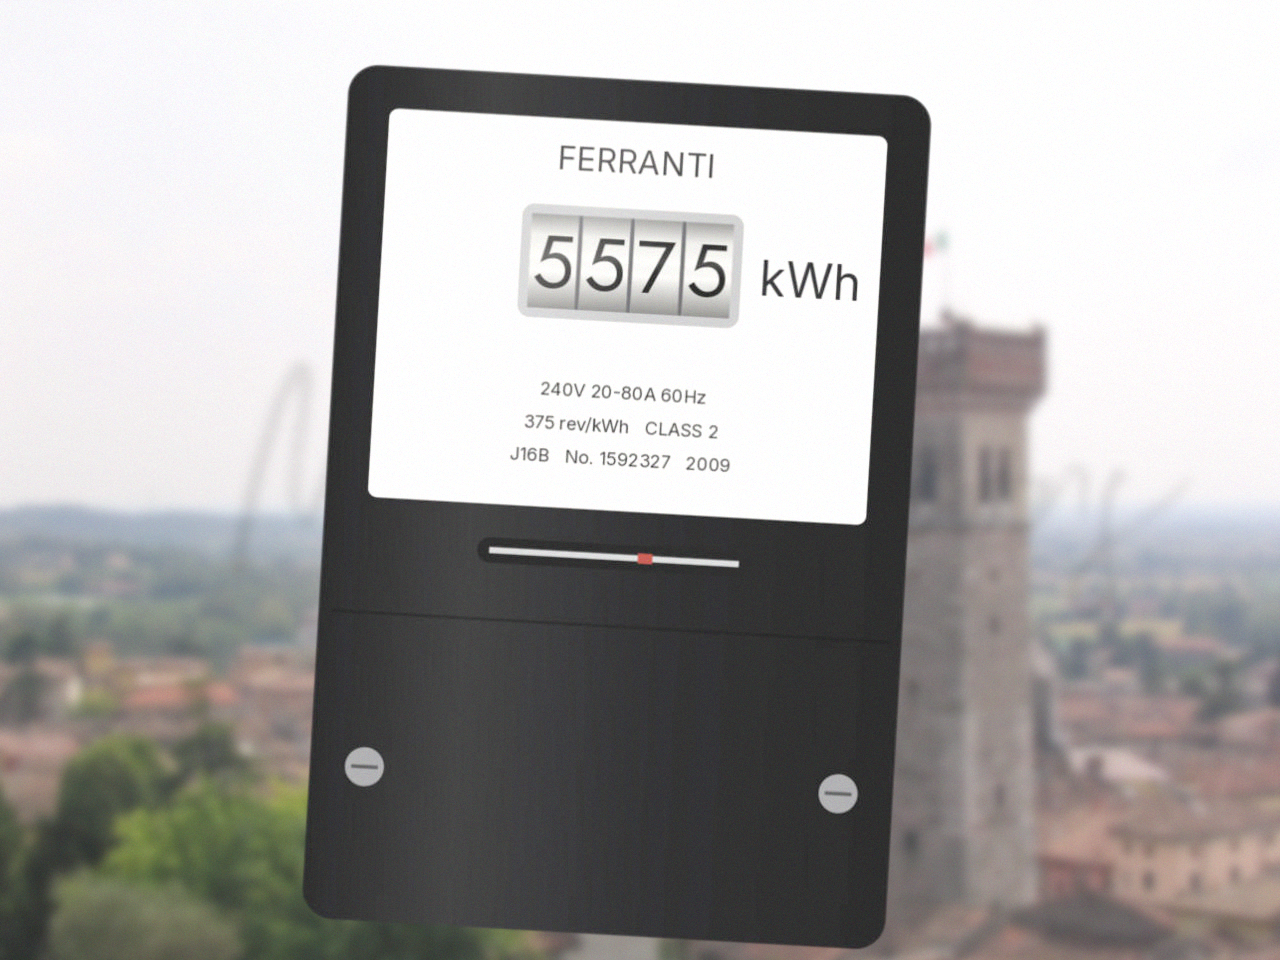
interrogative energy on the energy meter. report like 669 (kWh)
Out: 5575 (kWh)
